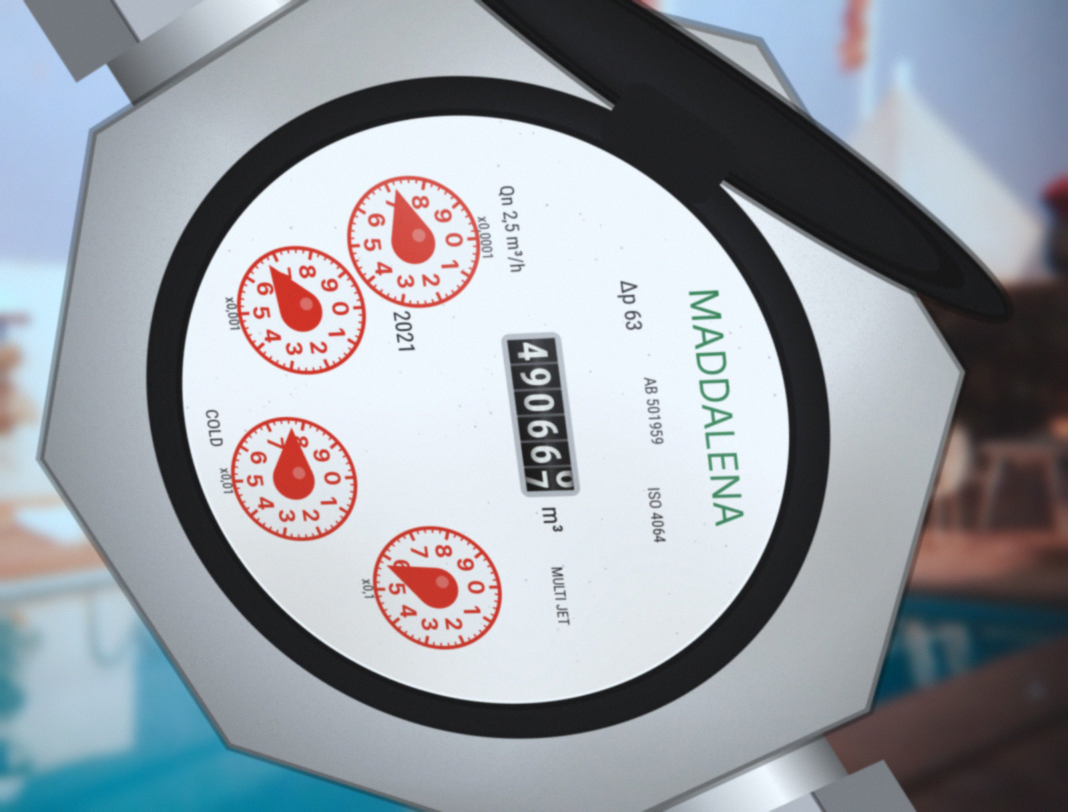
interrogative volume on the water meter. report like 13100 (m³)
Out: 490666.5767 (m³)
